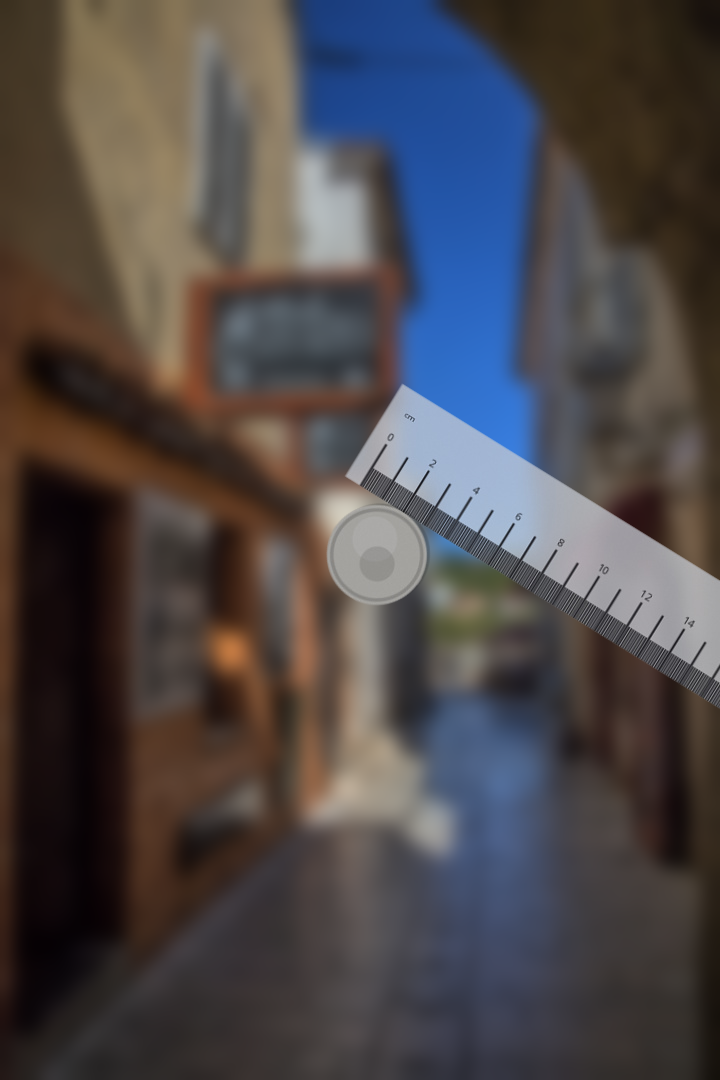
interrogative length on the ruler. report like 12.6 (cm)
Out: 4 (cm)
